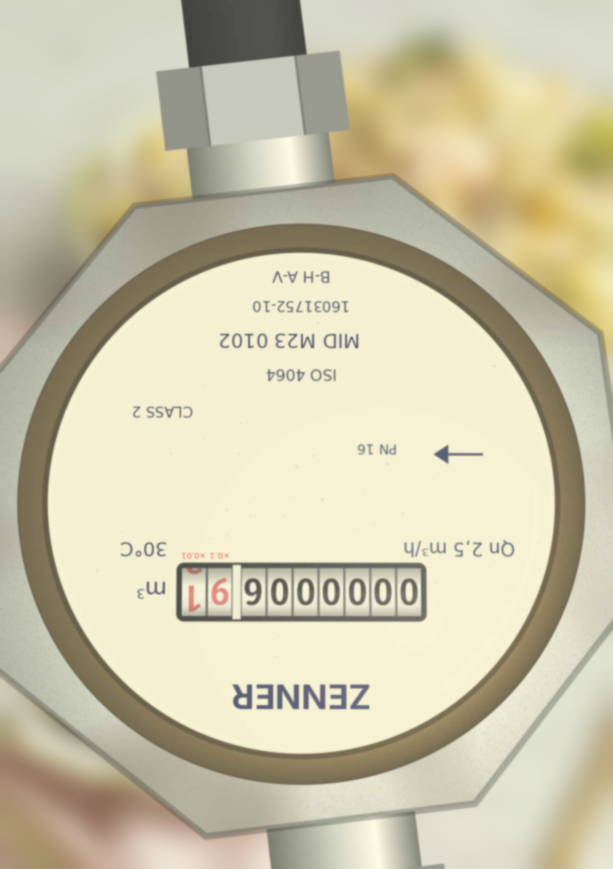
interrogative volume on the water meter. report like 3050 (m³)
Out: 6.91 (m³)
